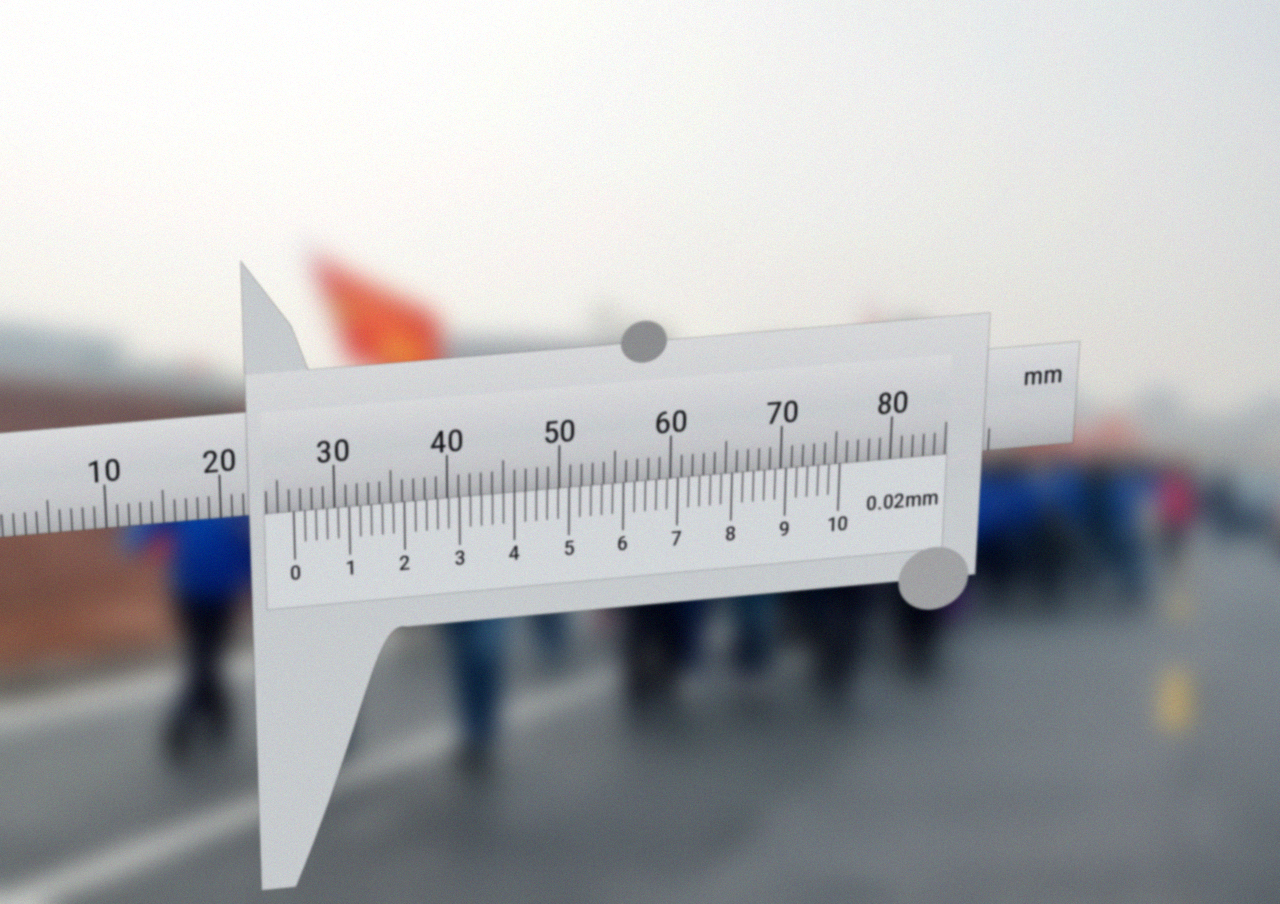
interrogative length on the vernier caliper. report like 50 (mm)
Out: 26.4 (mm)
